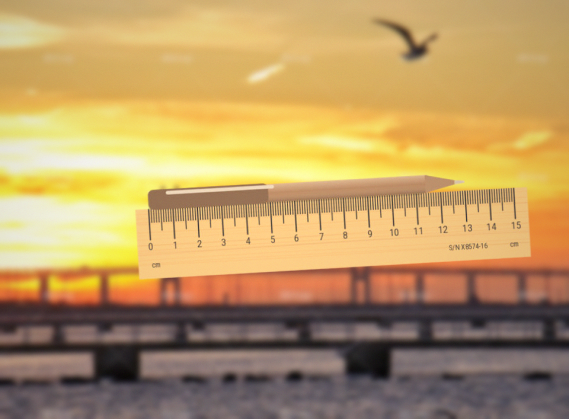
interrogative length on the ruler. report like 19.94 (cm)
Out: 13 (cm)
